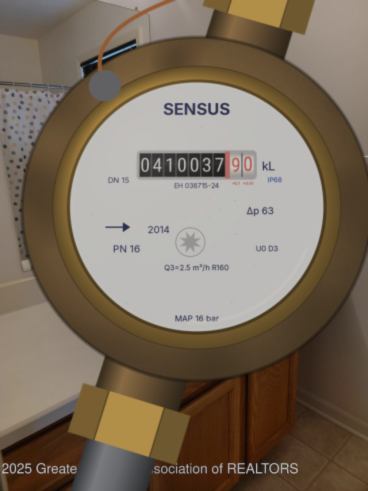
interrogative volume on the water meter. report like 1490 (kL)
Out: 410037.90 (kL)
